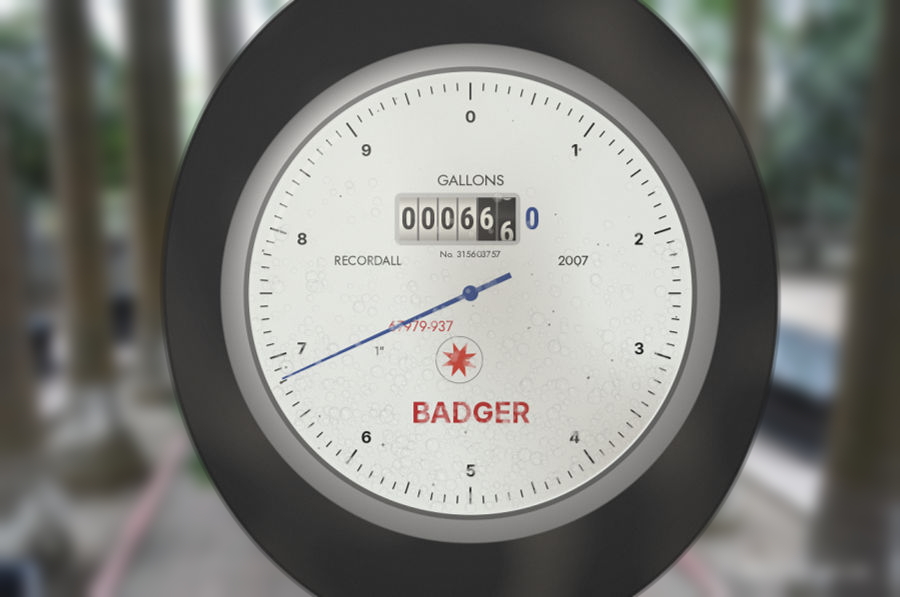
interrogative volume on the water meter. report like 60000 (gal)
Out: 6656.8 (gal)
